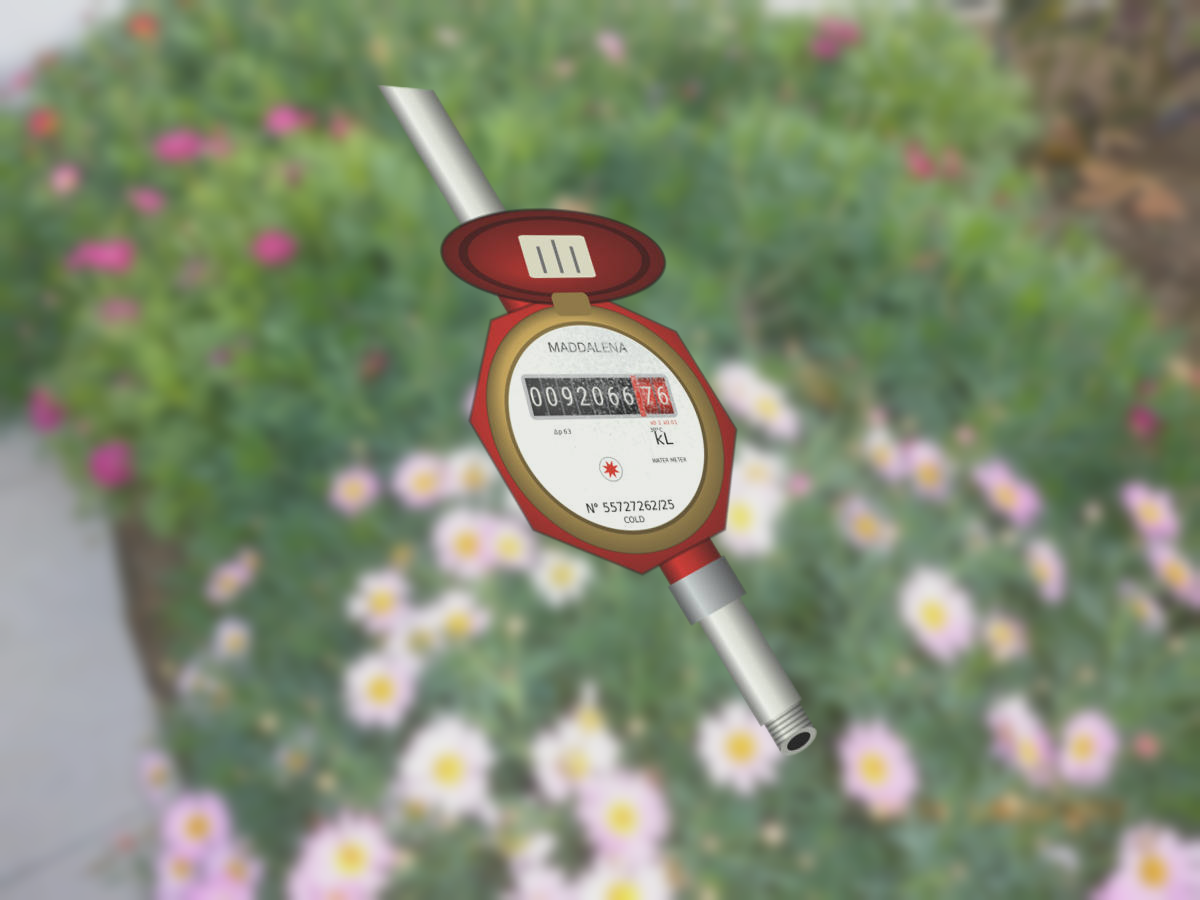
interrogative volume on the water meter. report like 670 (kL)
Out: 92066.76 (kL)
